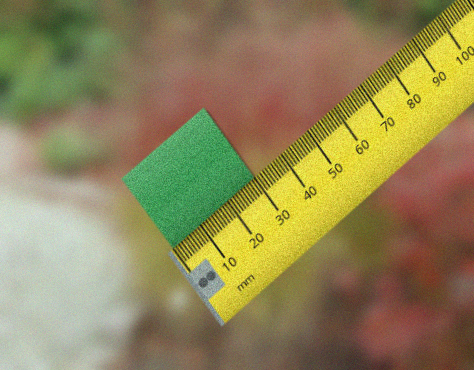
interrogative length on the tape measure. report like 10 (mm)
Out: 30 (mm)
